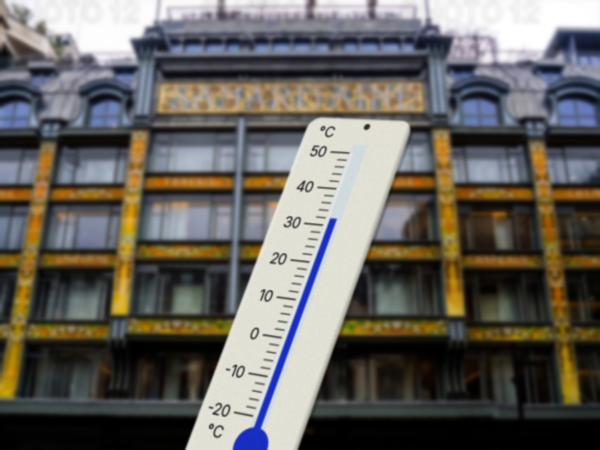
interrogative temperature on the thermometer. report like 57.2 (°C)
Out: 32 (°C)
